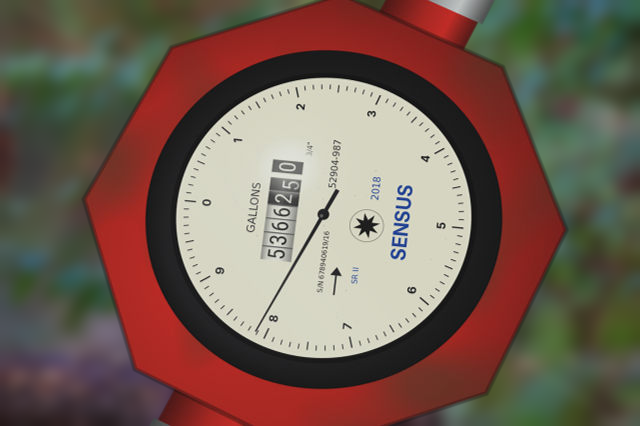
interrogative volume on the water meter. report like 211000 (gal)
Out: 5366248.1 (gal)
